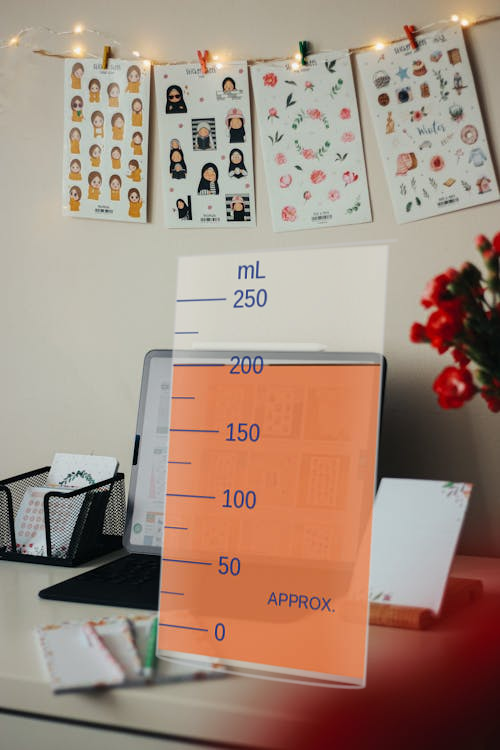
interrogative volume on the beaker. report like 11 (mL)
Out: 200 (mL)
